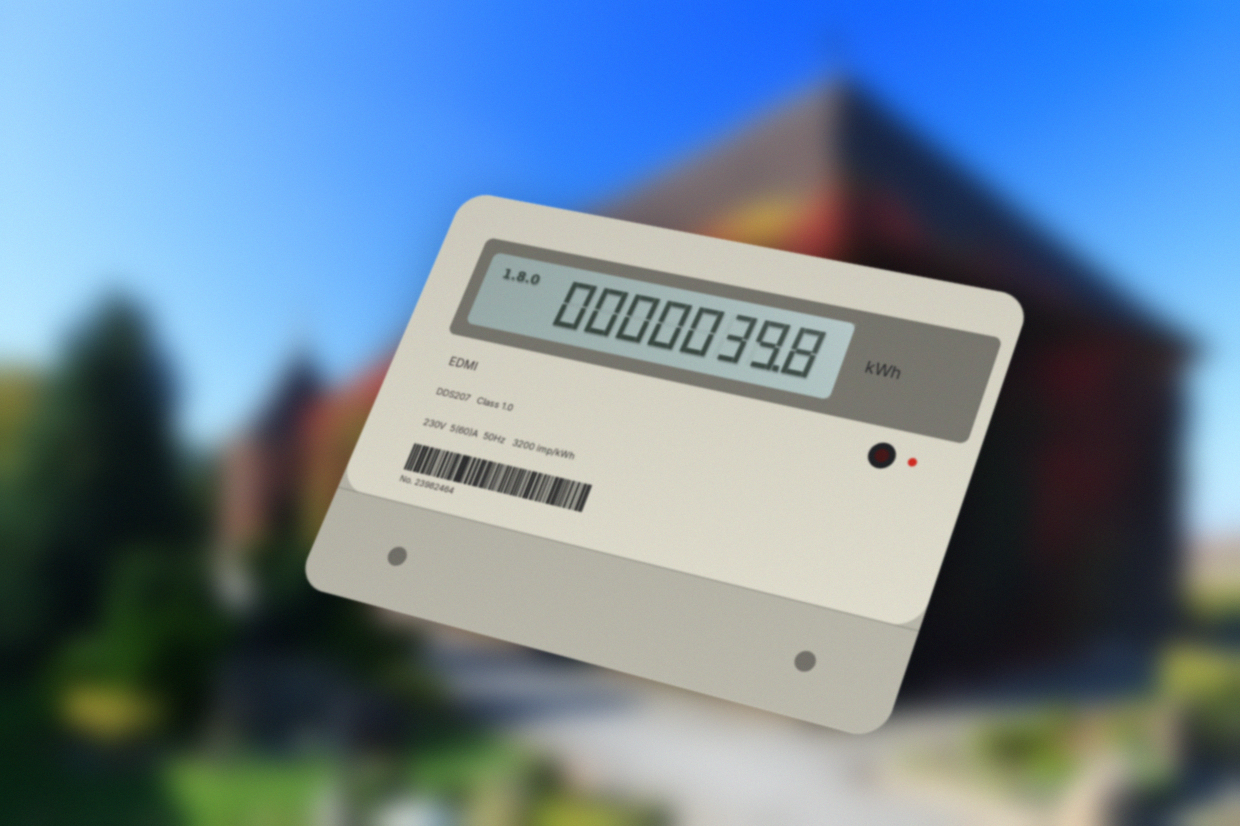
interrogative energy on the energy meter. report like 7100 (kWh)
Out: 39.8 (kWh)
